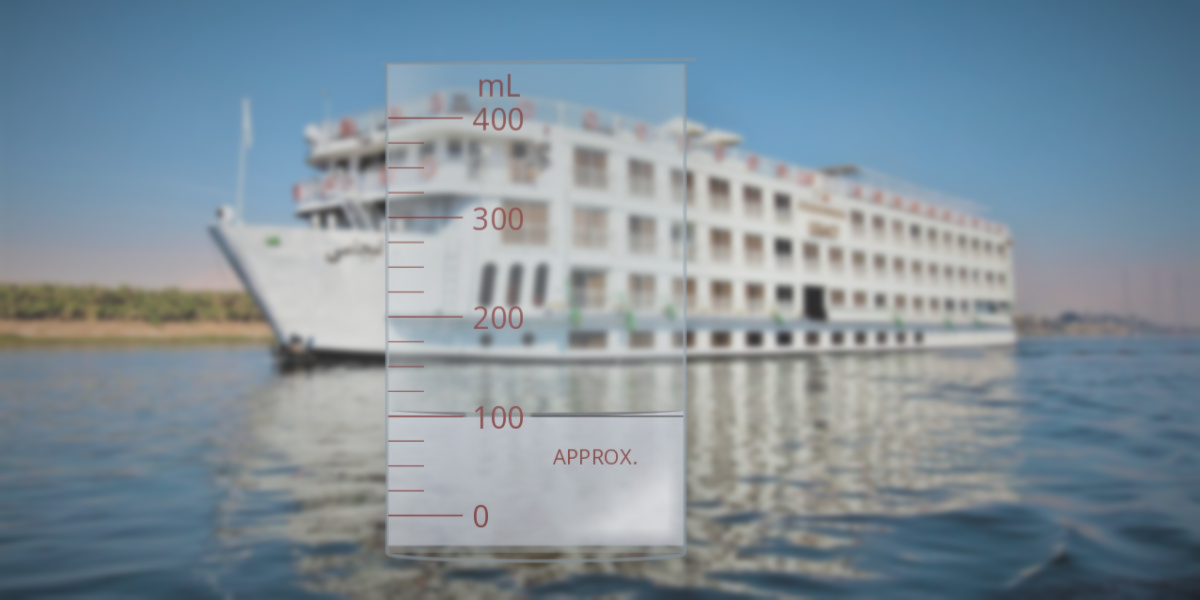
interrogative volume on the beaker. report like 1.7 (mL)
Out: 100 (mL)
